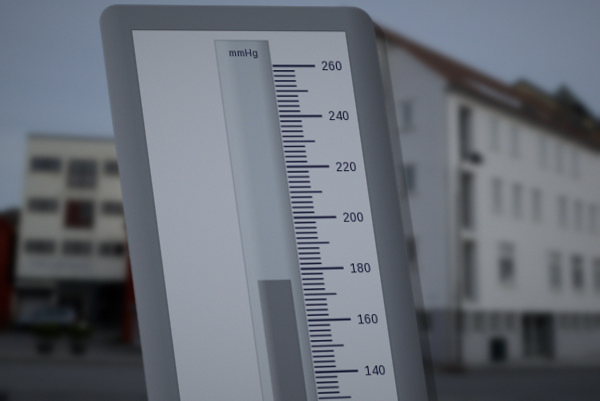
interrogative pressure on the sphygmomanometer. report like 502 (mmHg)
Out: 176 (mmHg)
